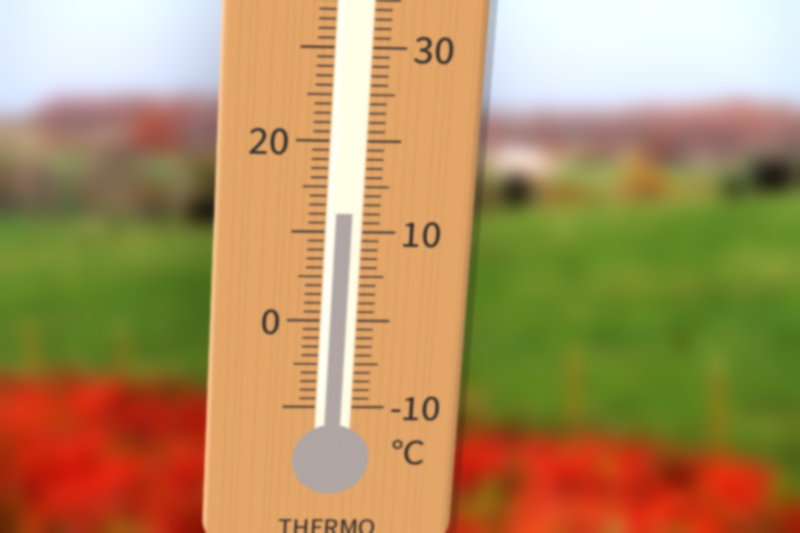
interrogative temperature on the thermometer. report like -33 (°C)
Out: 12 (°C)
